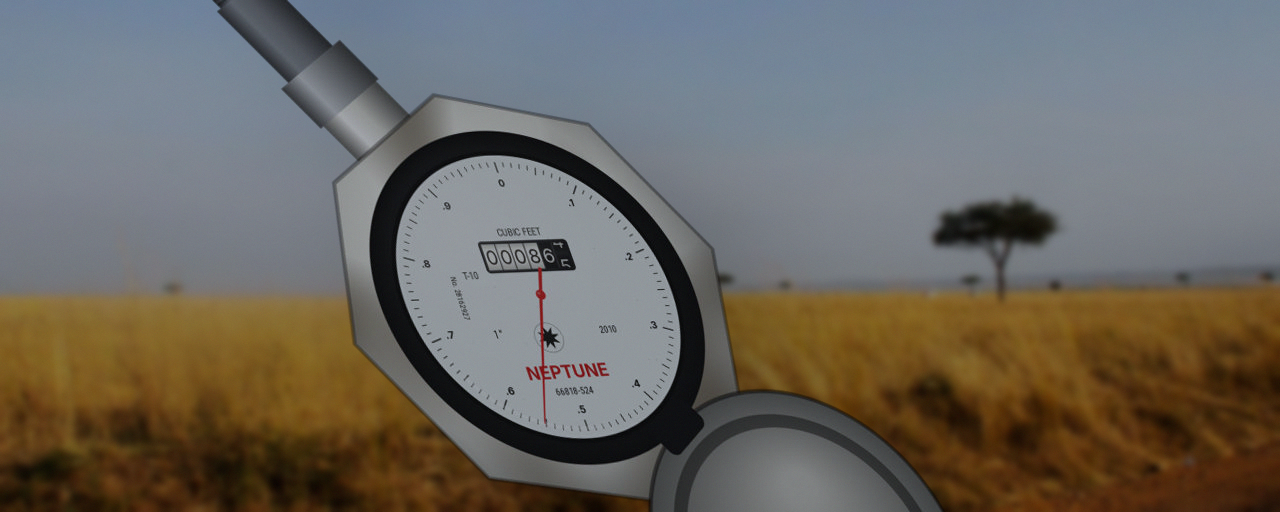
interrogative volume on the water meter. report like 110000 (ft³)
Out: 864.55 (ft³)
